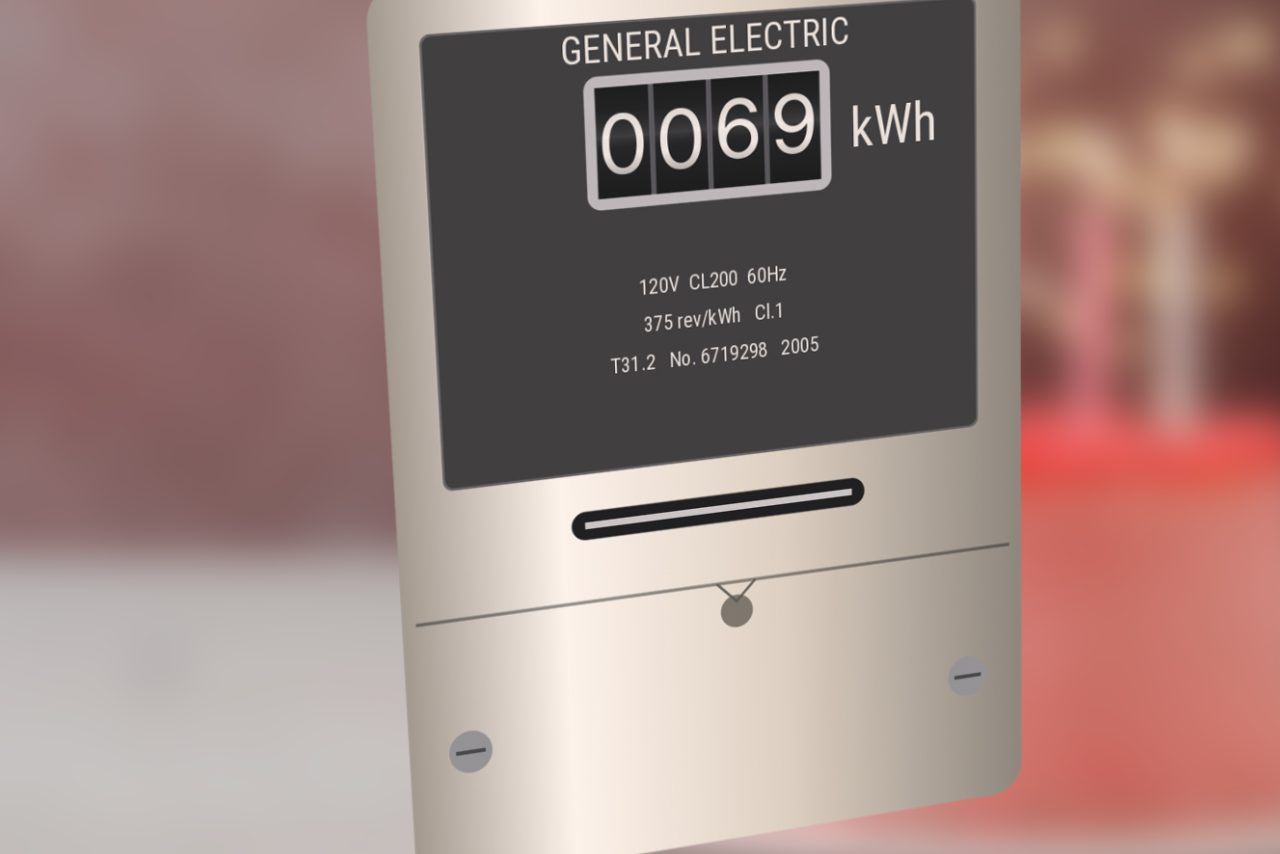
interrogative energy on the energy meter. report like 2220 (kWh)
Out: 69 (kWh)
